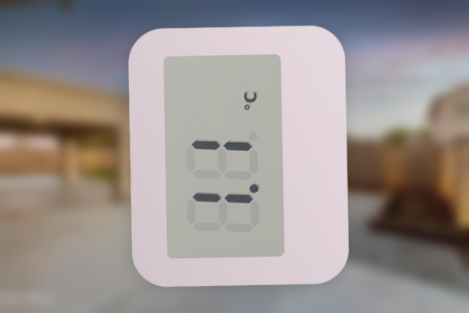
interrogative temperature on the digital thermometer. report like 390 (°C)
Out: 1.1 (°C)
